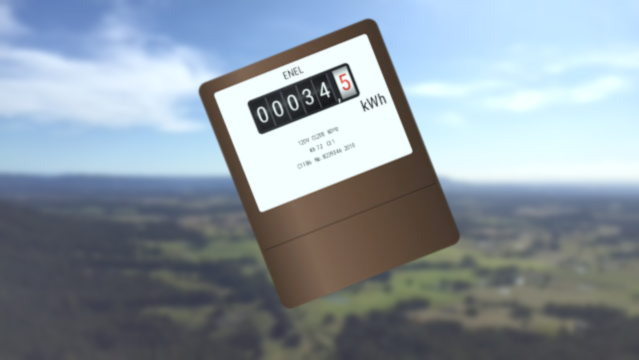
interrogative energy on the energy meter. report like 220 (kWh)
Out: 34.5 (kWh)
